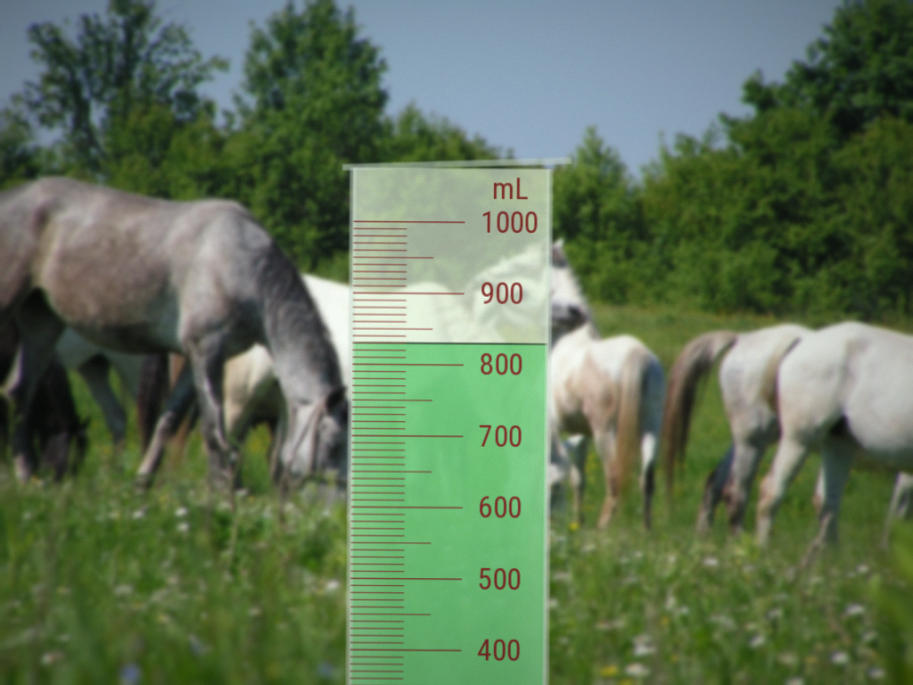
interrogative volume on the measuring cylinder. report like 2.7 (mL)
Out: 830 (mL)
